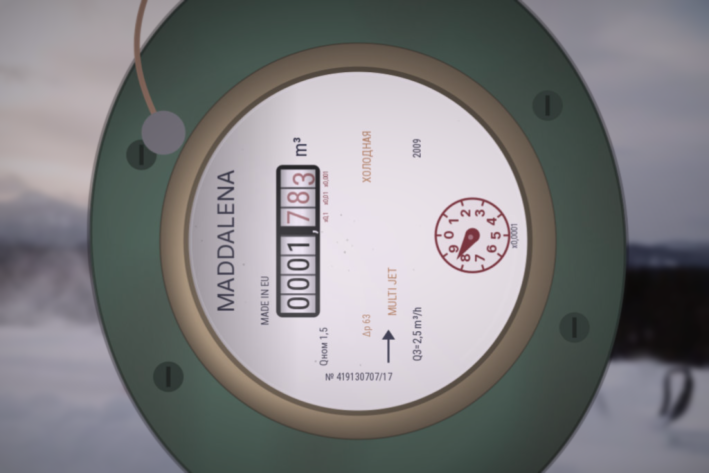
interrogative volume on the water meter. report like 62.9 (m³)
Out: 1.7828 (m³)
